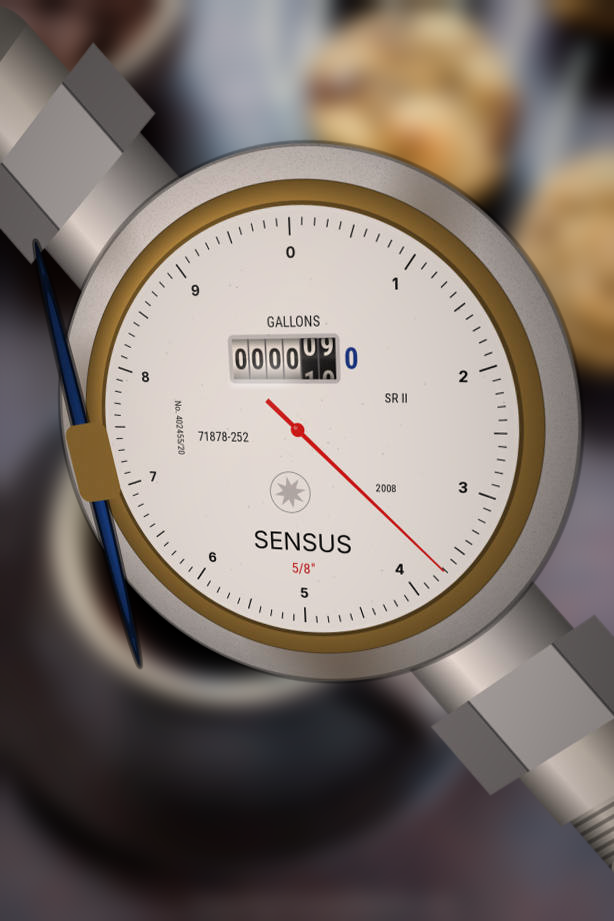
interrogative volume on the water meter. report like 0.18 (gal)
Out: 93.7 (gal)
